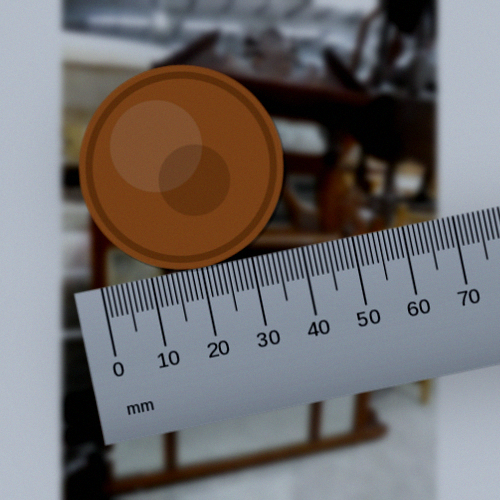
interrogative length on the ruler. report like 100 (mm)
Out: 40 (mm)
